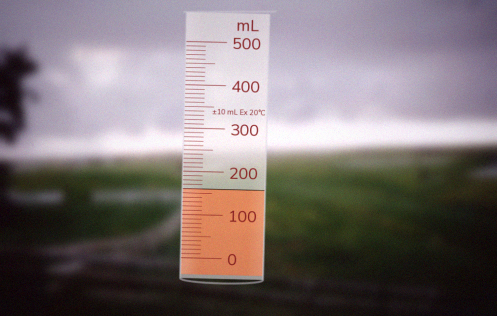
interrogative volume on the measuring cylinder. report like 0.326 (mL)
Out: 160 (mL)
